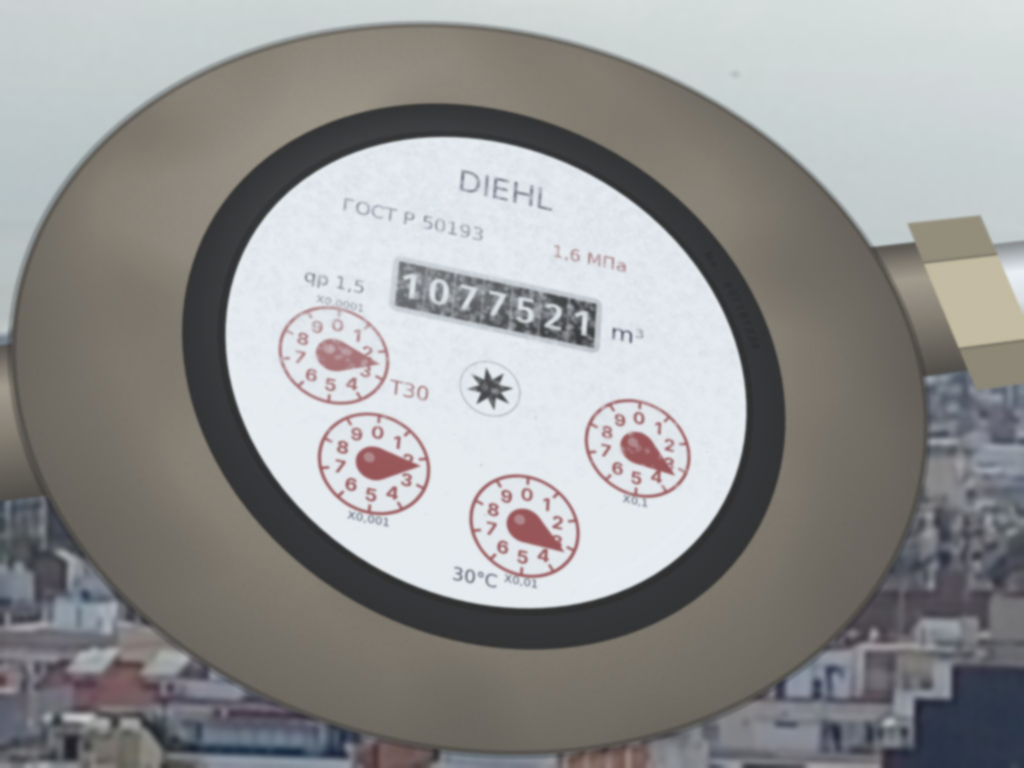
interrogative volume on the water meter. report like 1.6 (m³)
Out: 1077521.3322 (m³)
